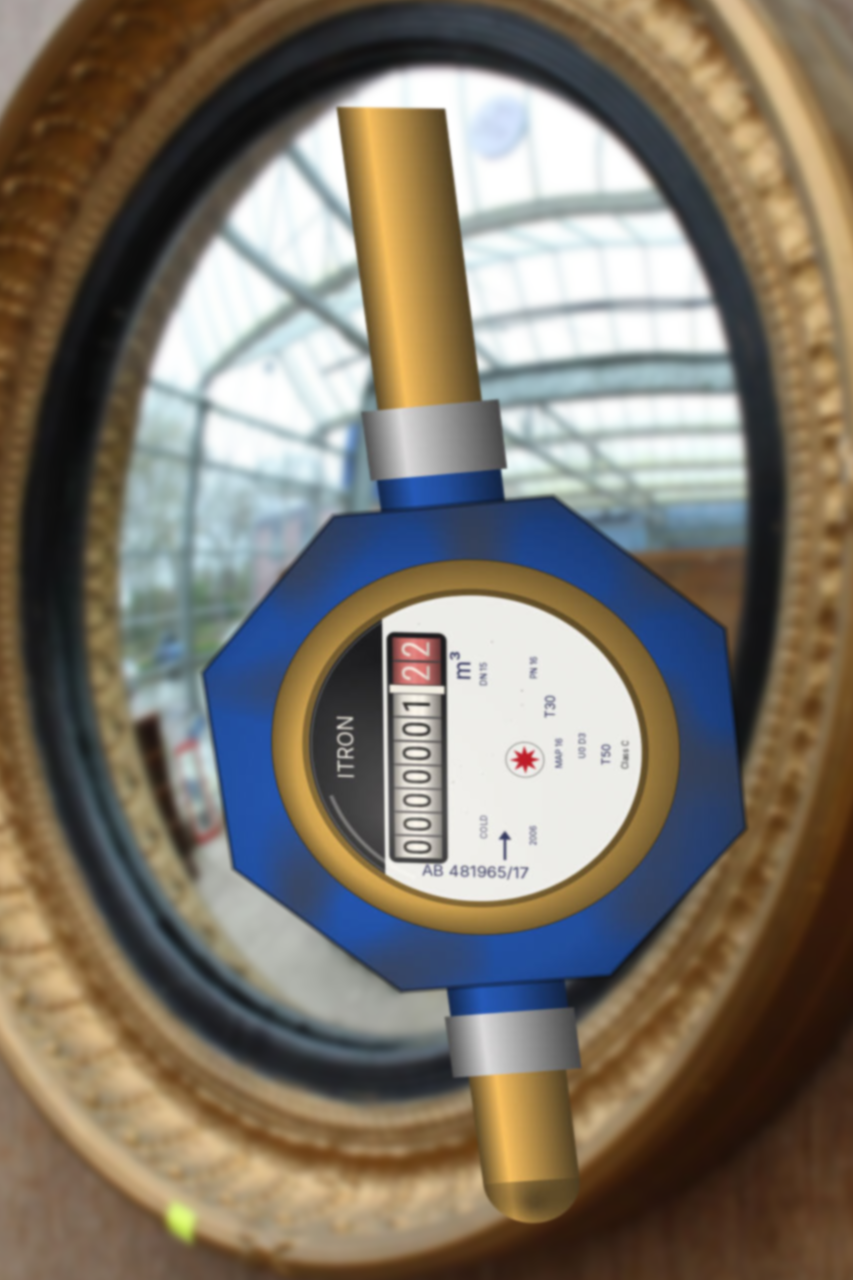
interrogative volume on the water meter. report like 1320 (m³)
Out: 1.22 (m³)
